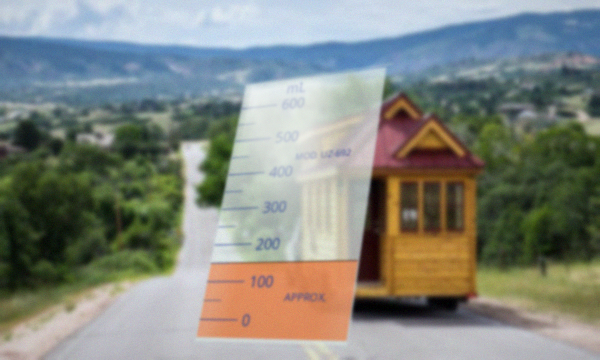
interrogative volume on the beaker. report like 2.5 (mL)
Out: 150 (mL)
